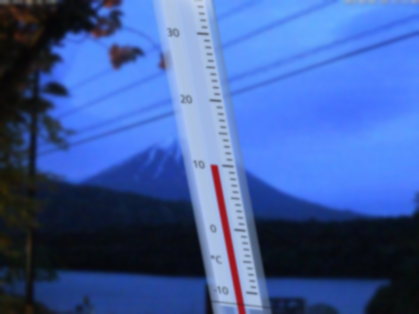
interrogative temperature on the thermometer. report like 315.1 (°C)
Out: 10 (°C)
